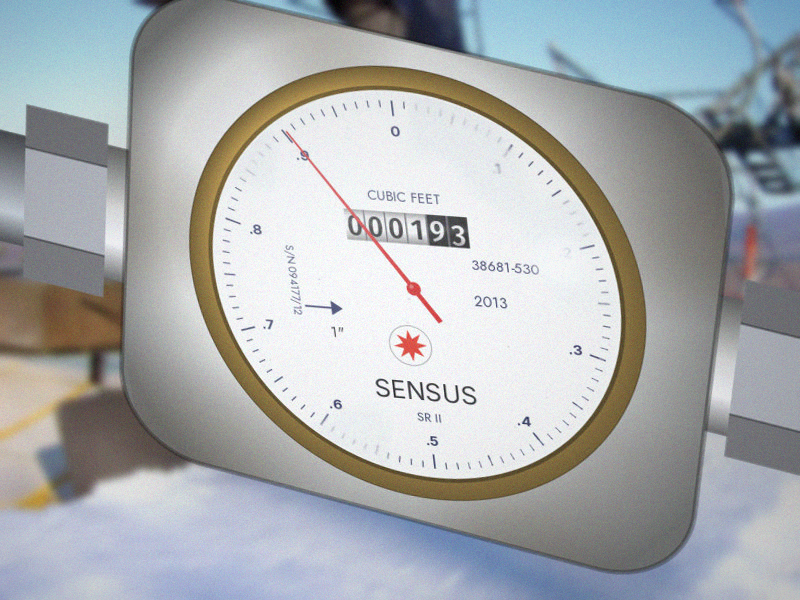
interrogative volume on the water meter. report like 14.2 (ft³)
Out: 192.90 (ft³)
